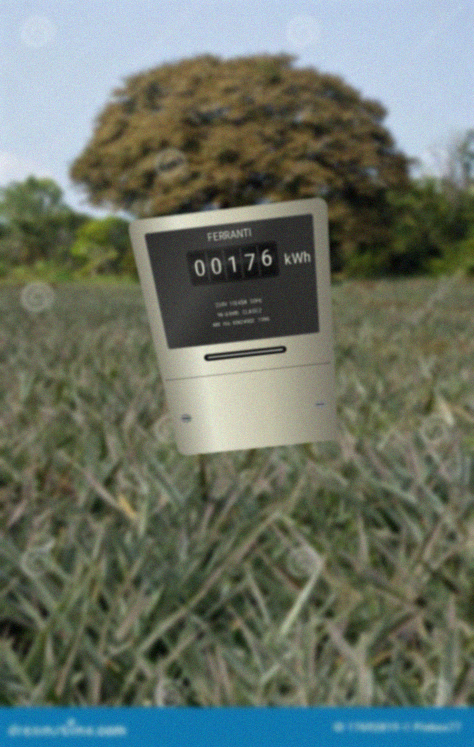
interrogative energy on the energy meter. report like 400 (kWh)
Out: 176 (kWh)
